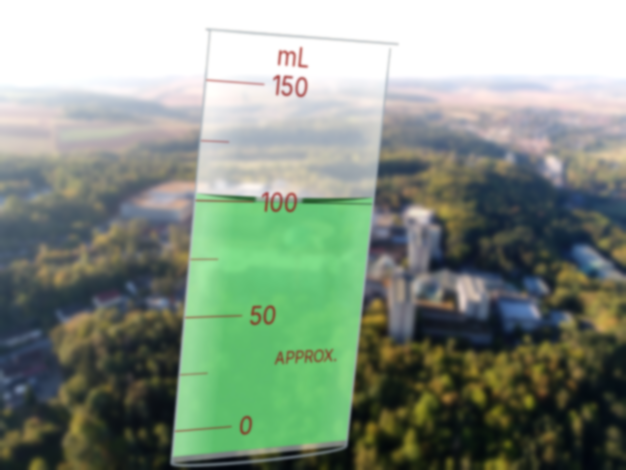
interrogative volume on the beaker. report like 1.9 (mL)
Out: 100 (mL)
